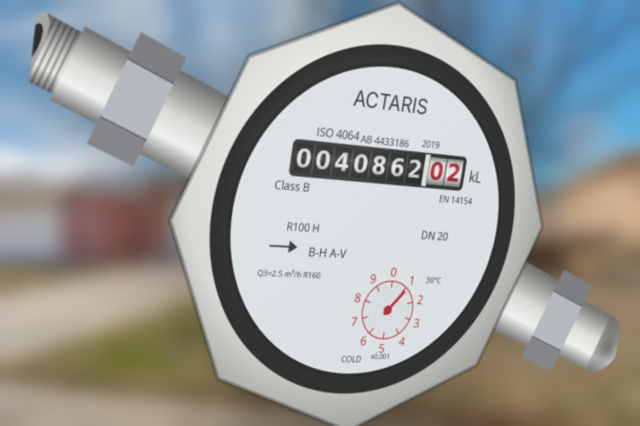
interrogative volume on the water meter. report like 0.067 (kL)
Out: 40862.021 (kL)
